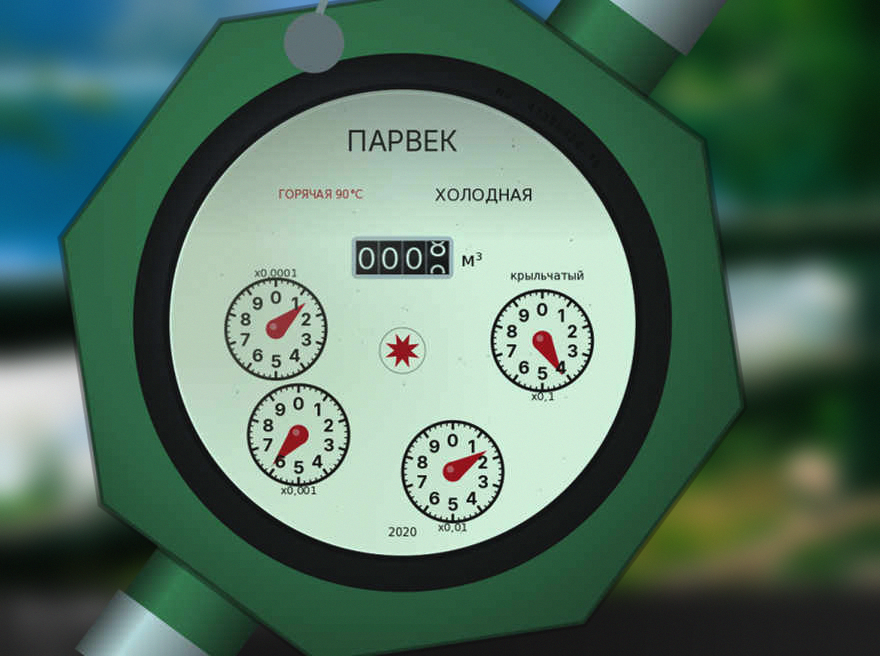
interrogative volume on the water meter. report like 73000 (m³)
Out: 8.4161 (m³)
